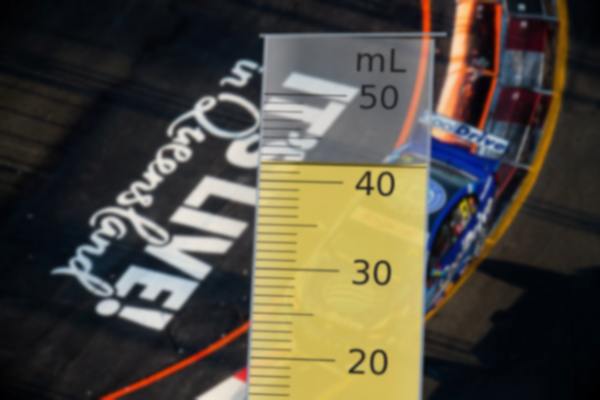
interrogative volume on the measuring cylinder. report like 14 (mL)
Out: 42 (mL)
